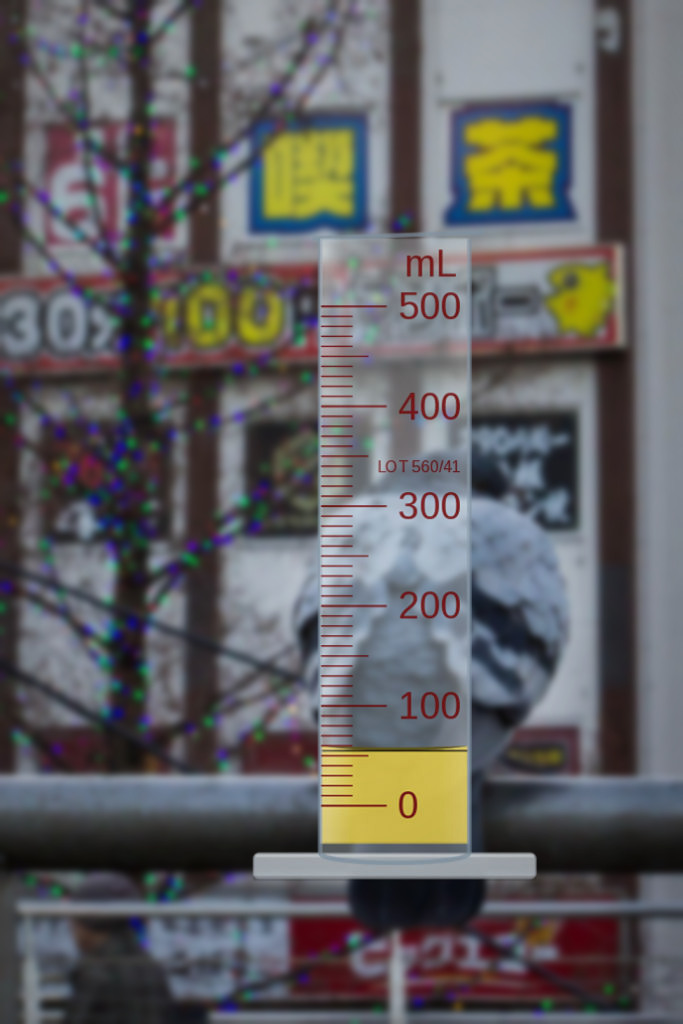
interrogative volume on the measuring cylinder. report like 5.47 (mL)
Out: 55 (mL)
